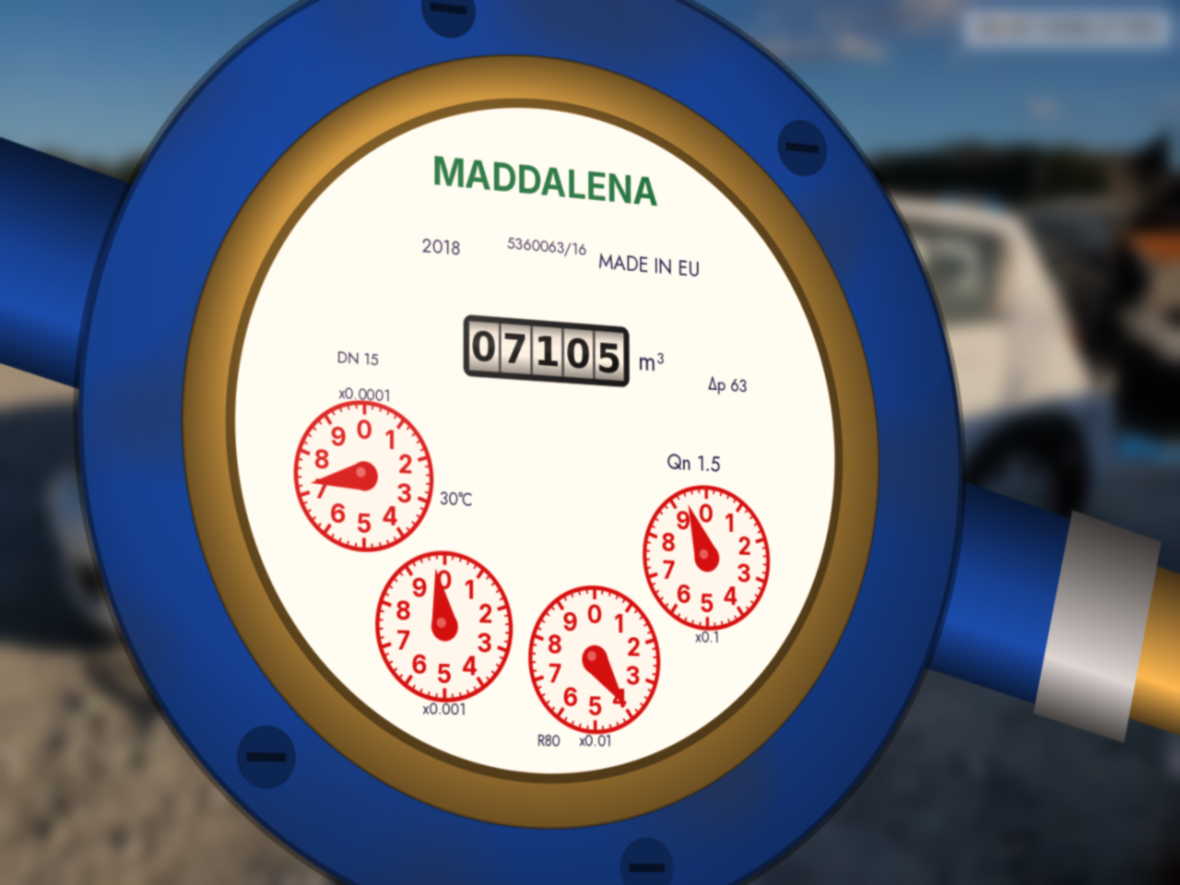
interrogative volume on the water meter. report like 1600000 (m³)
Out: 7104.9397 (m³)
